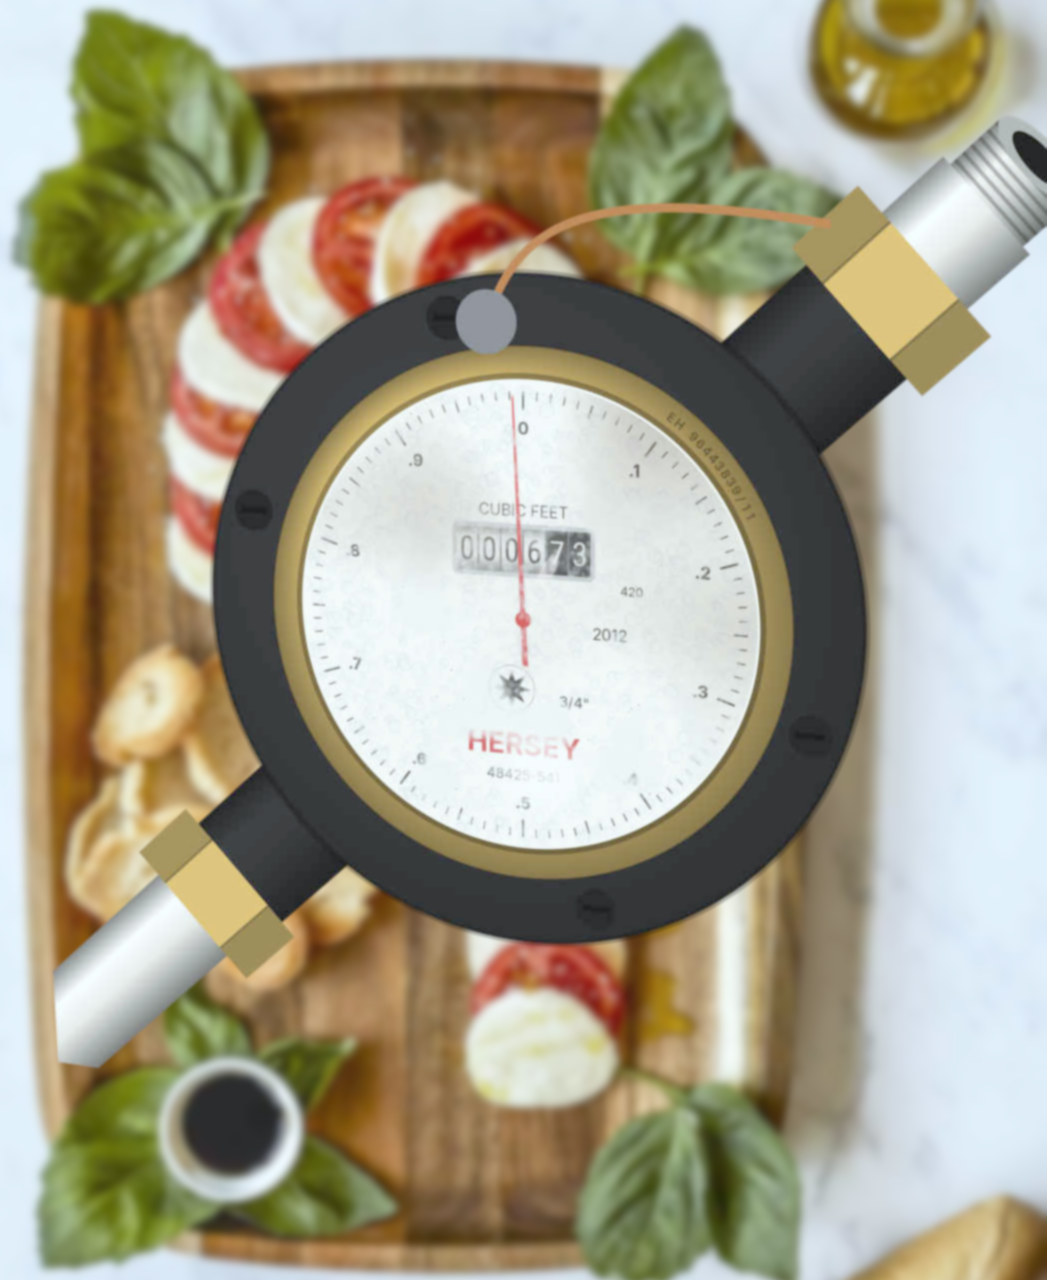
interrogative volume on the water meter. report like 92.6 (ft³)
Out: 672.99 (ft³)
